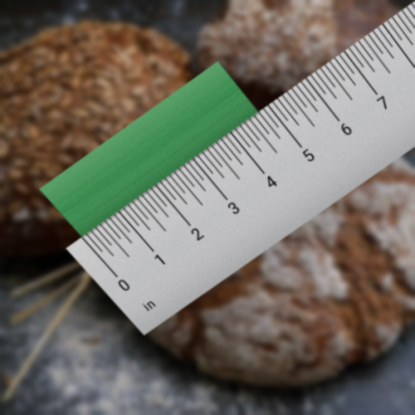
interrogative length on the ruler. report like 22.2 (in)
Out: 4.75 (in)
